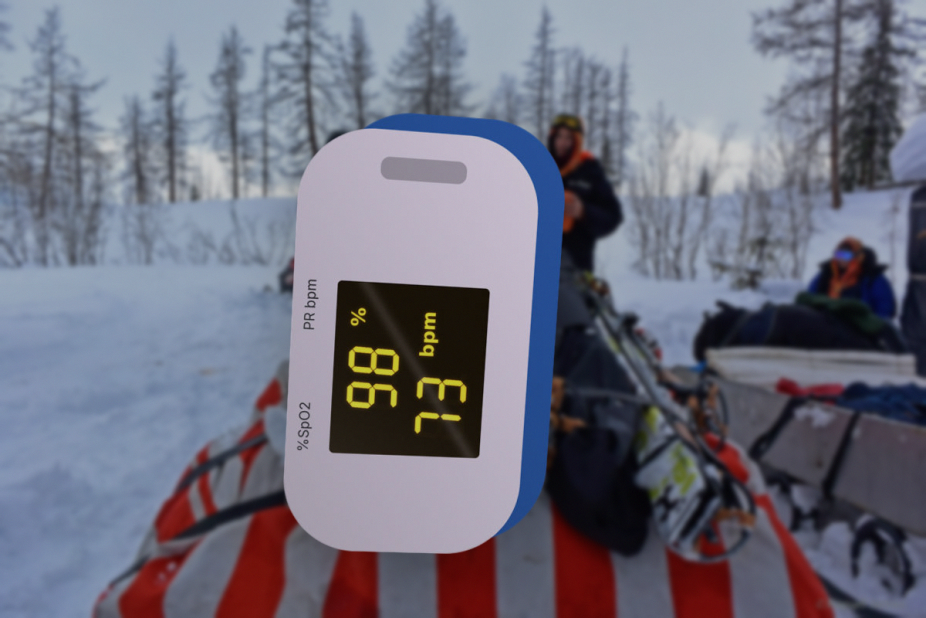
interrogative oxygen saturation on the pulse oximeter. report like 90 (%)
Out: 98 (%)
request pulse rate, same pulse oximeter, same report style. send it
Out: 73 (bpm)
